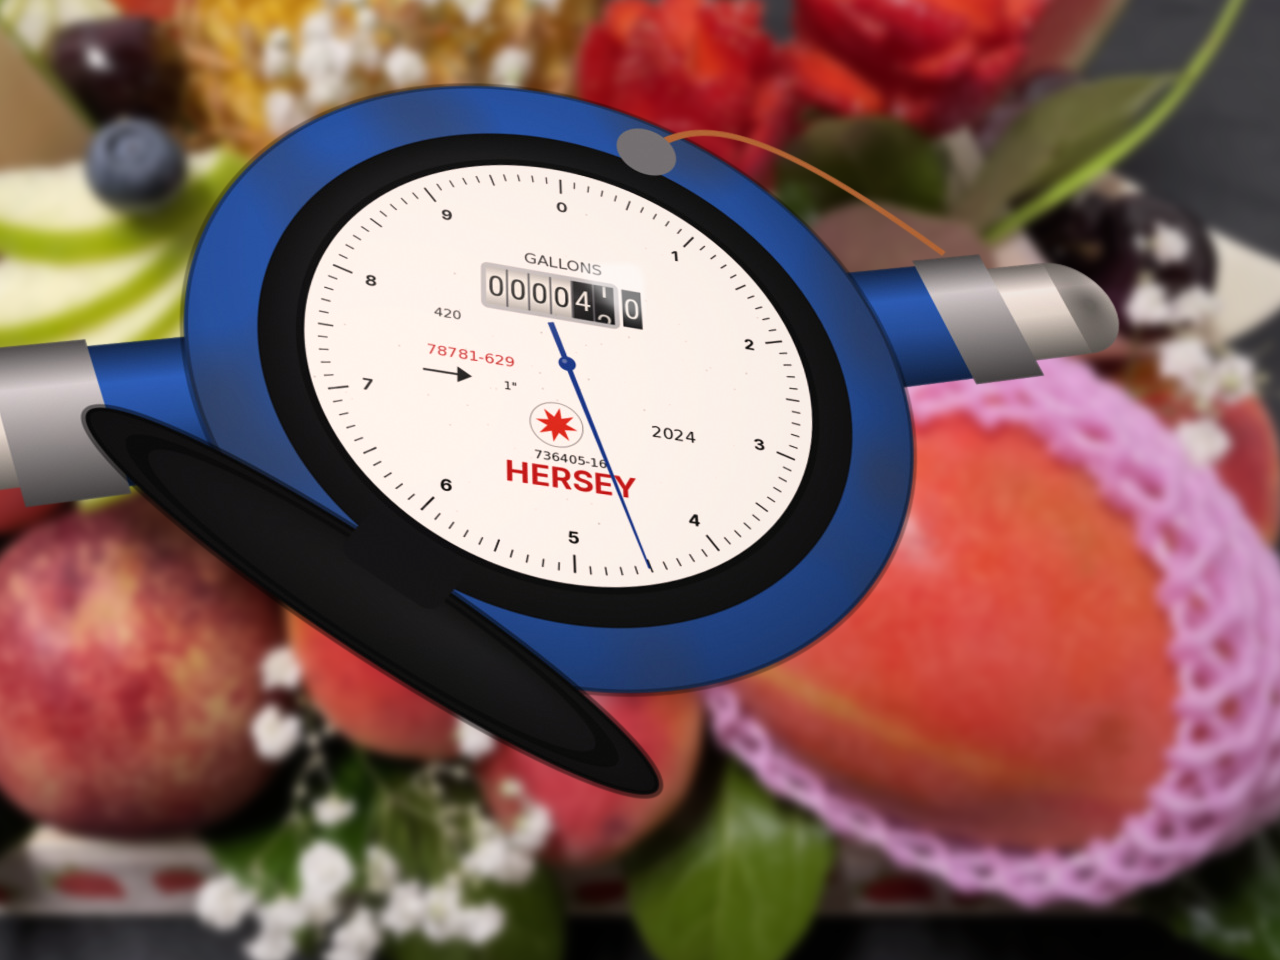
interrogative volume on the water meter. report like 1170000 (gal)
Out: 414.5 (gal)
